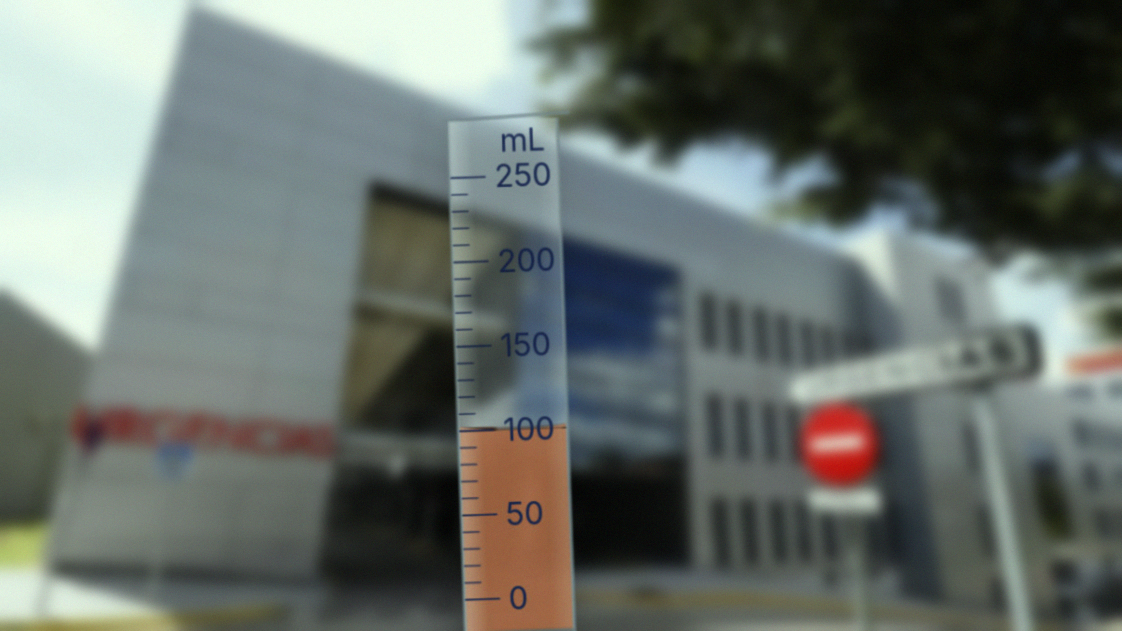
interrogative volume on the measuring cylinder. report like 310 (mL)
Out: 100 (mL)
